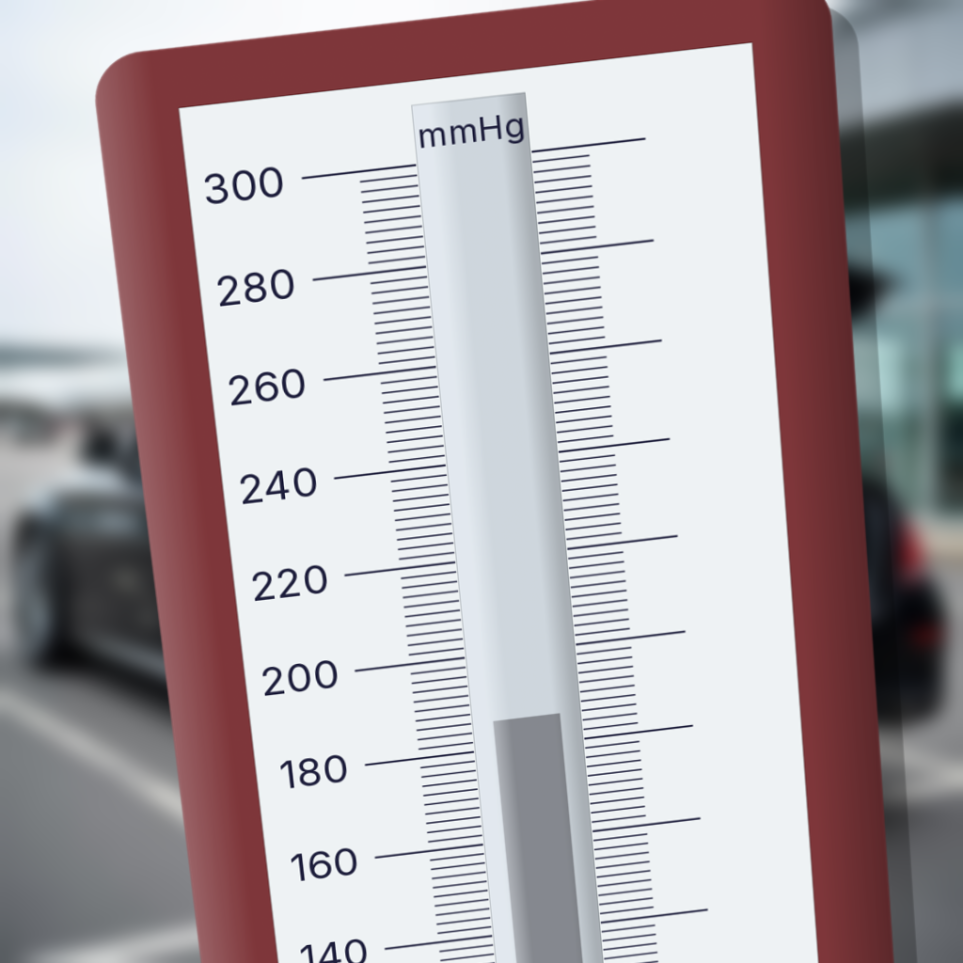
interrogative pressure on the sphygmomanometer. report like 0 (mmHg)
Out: 186 (mmHg)
